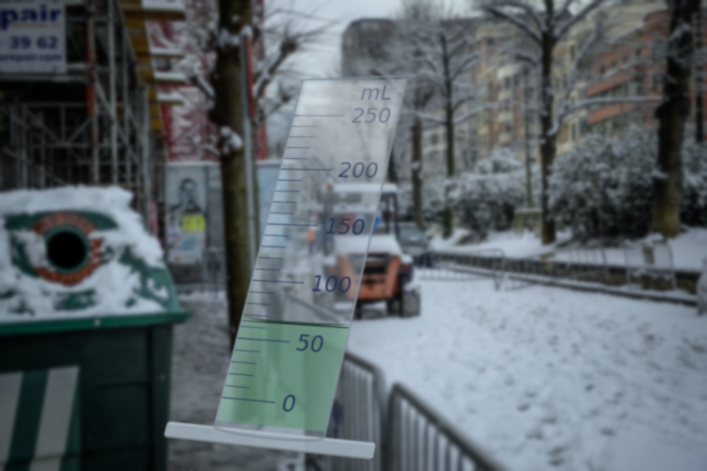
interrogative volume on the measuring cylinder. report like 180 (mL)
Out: 65 (mL)
